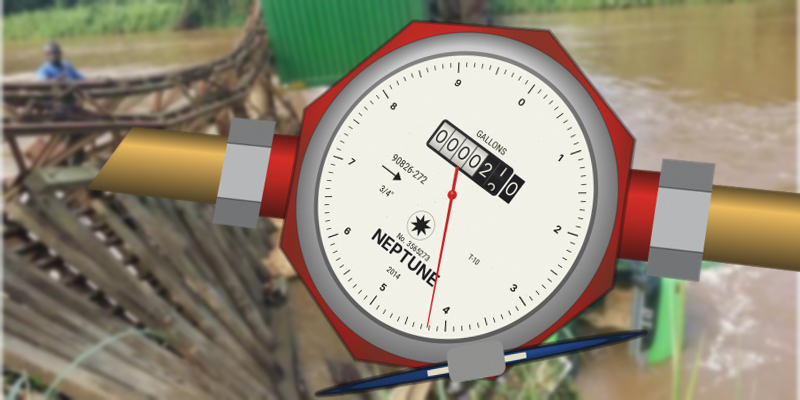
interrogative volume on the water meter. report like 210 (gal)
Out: 214.2 (gal)
